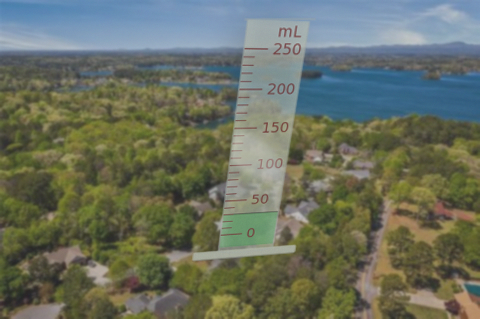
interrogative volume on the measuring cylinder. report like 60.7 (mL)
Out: 30 (mL)
